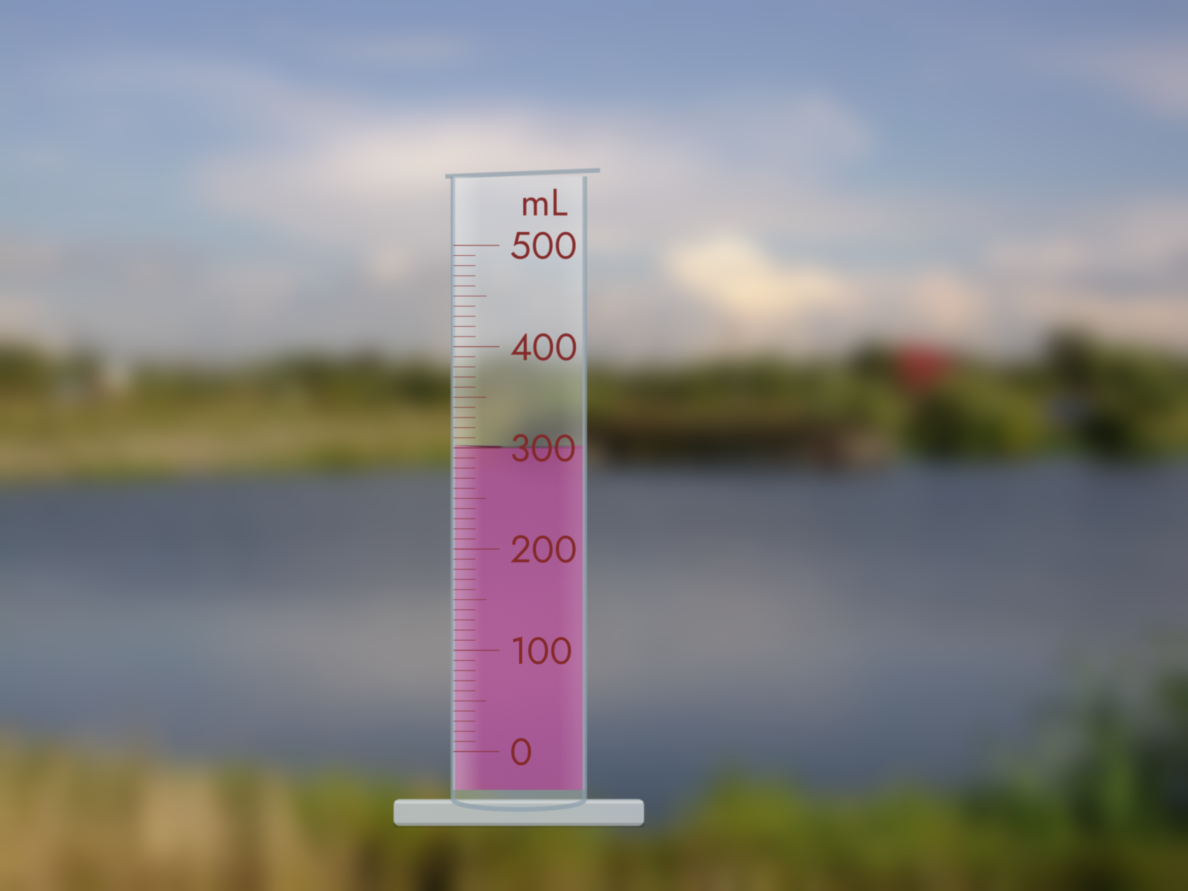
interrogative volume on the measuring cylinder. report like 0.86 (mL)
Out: 300 (mL)
